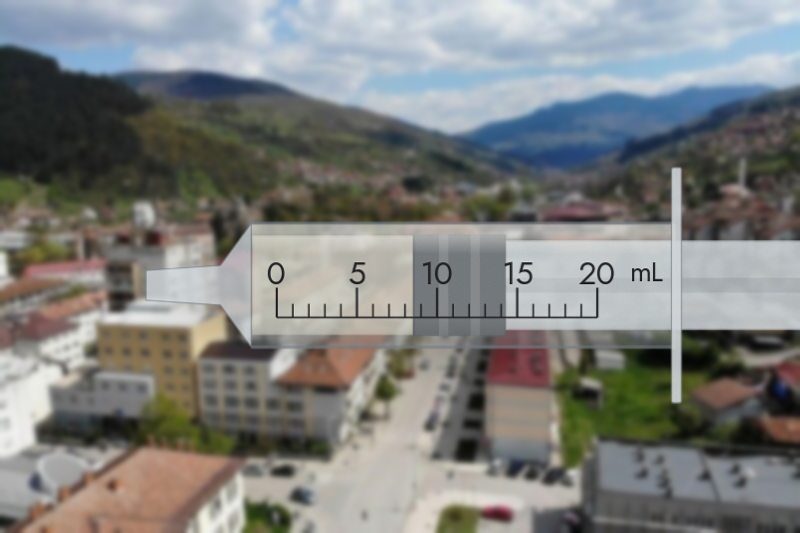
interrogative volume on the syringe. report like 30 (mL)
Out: 8.5 (mL)
